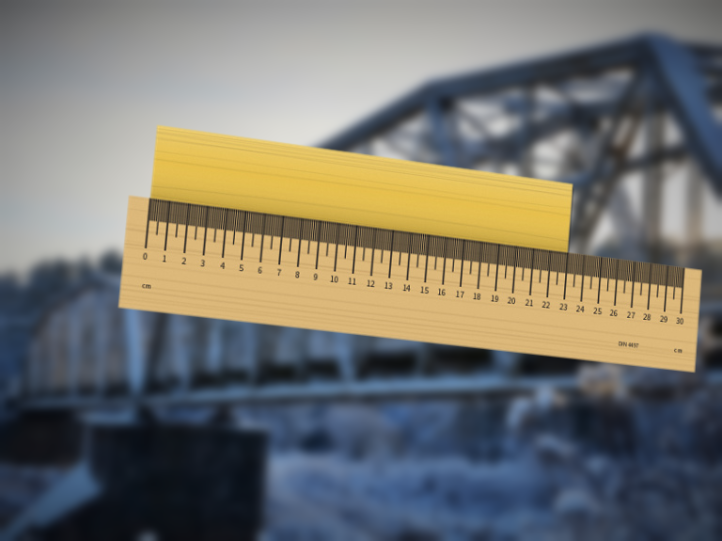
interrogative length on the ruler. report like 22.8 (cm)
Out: 23 (cm)
